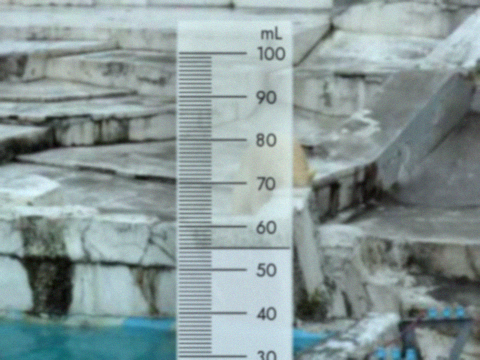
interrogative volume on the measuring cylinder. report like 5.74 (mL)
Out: 55 (mL)
